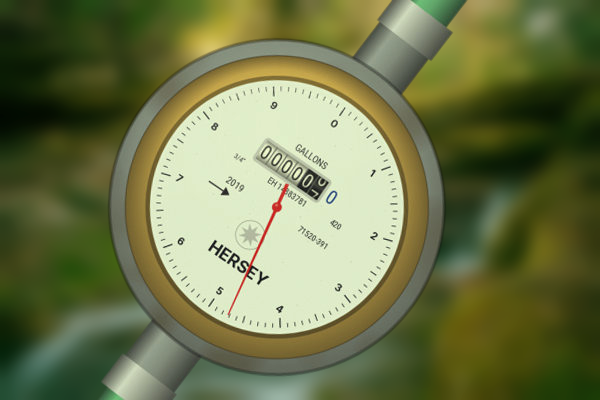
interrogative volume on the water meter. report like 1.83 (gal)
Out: 64.7 (gal)
